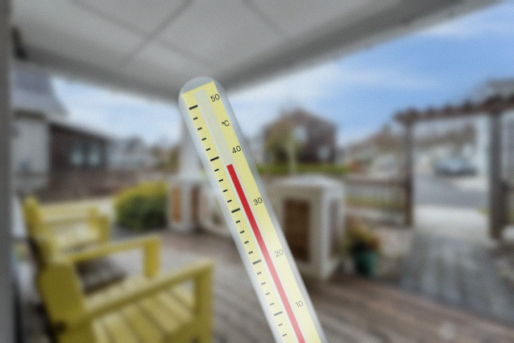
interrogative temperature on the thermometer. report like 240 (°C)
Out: 38 (°C)
